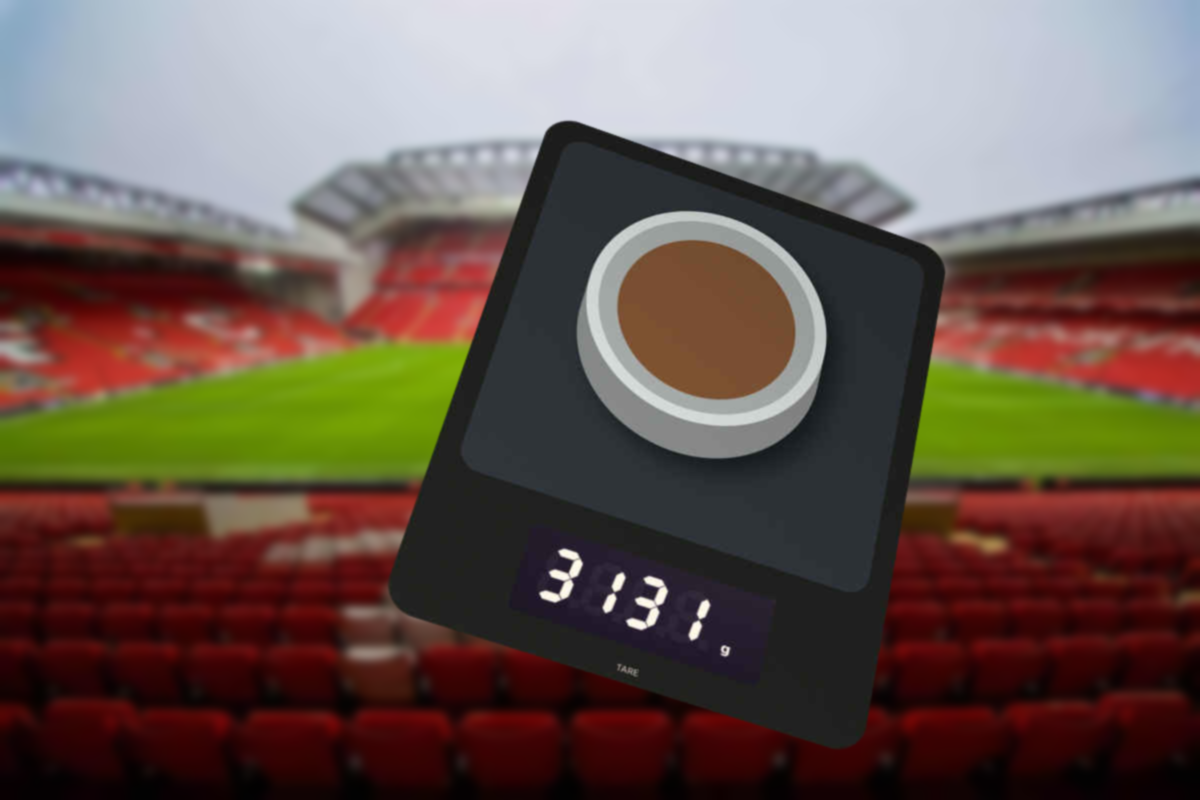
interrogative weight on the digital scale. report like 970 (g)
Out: 3131 (g)
